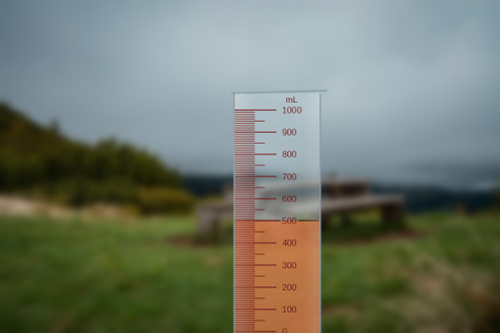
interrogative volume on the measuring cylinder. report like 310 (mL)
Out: 500 (mL)
